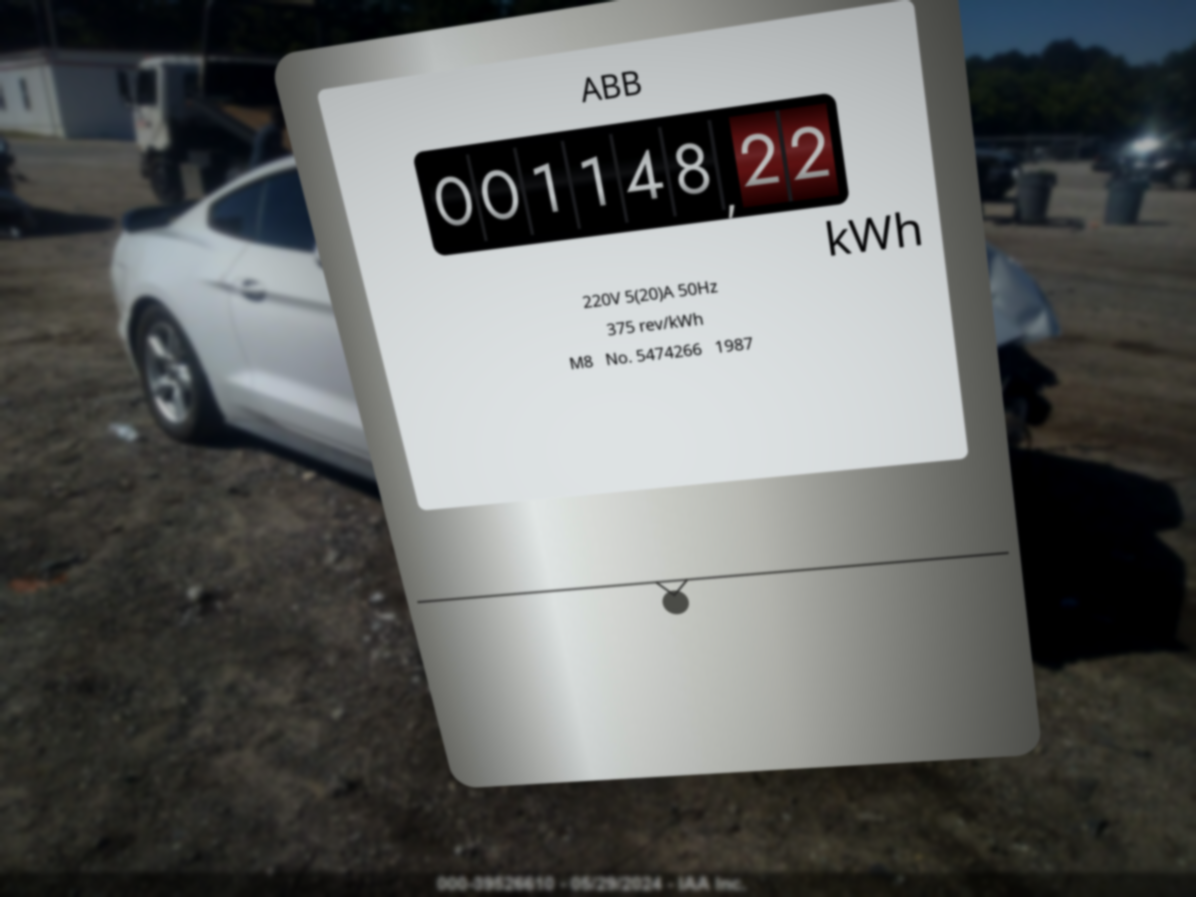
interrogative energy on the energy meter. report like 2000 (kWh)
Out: 1148.22 (kWh)
